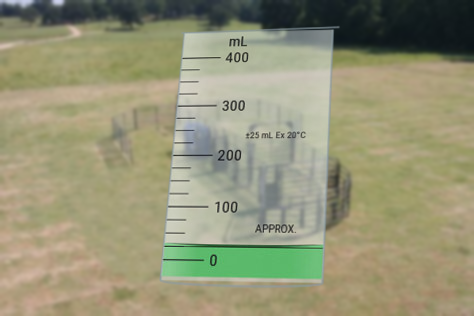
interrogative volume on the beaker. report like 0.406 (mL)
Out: 25 (mL)
